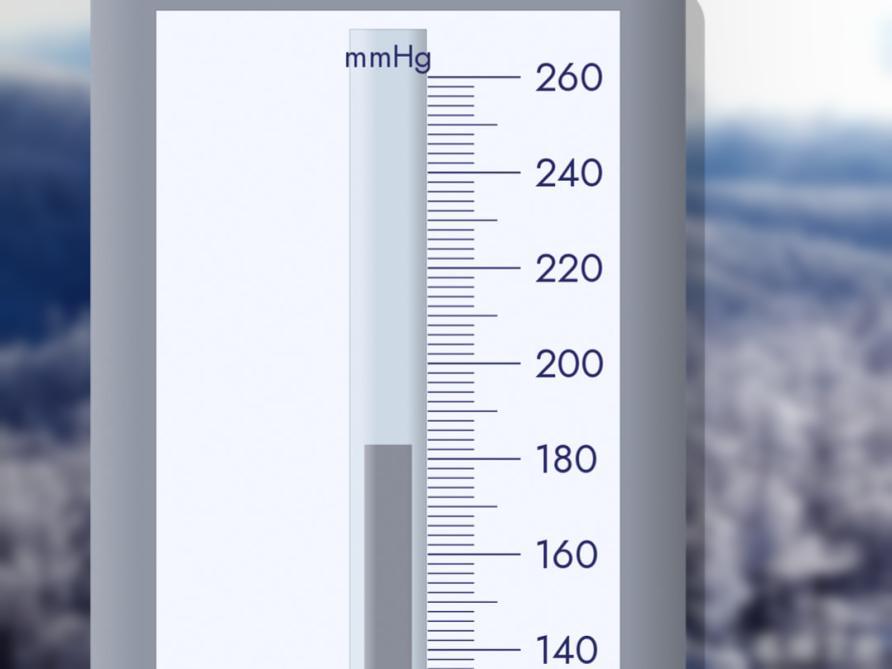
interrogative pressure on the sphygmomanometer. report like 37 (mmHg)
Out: 183 (mmHg)
